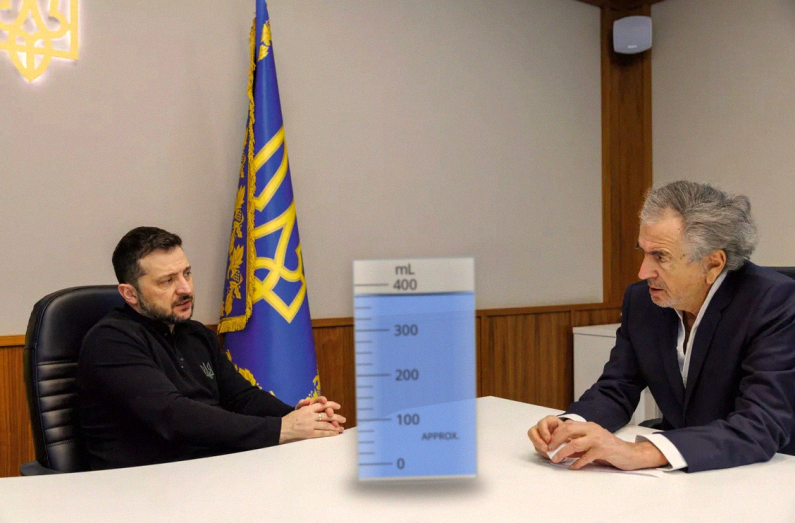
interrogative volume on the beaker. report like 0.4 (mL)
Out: 375 (mL)
